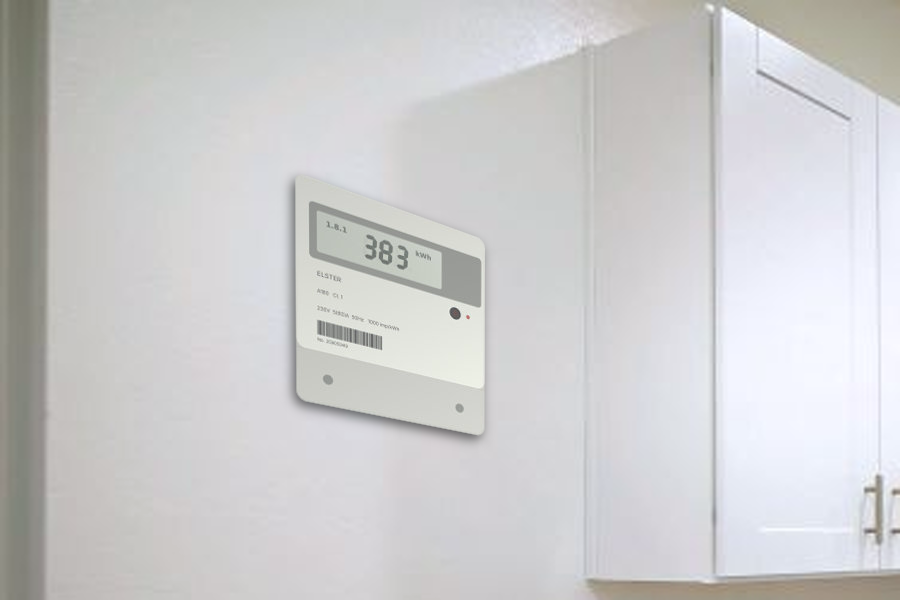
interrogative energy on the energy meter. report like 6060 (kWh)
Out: 383 (kWh)
